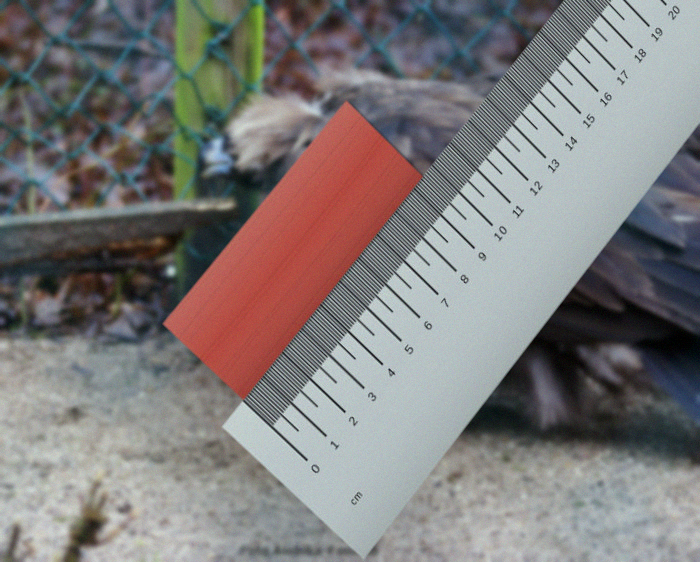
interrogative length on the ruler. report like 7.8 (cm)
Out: 9.5 (cm)
